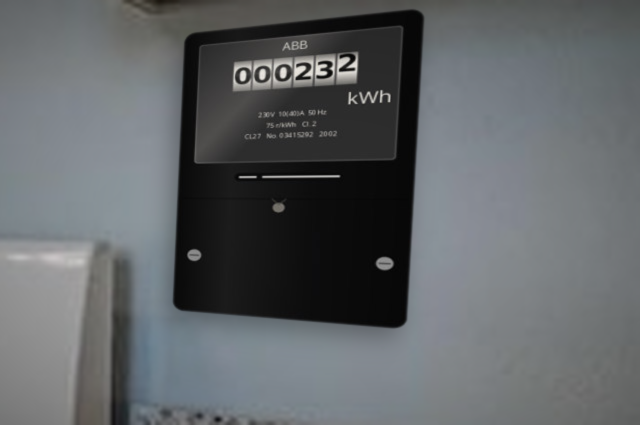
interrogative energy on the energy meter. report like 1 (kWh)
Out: 232 (kWh)
